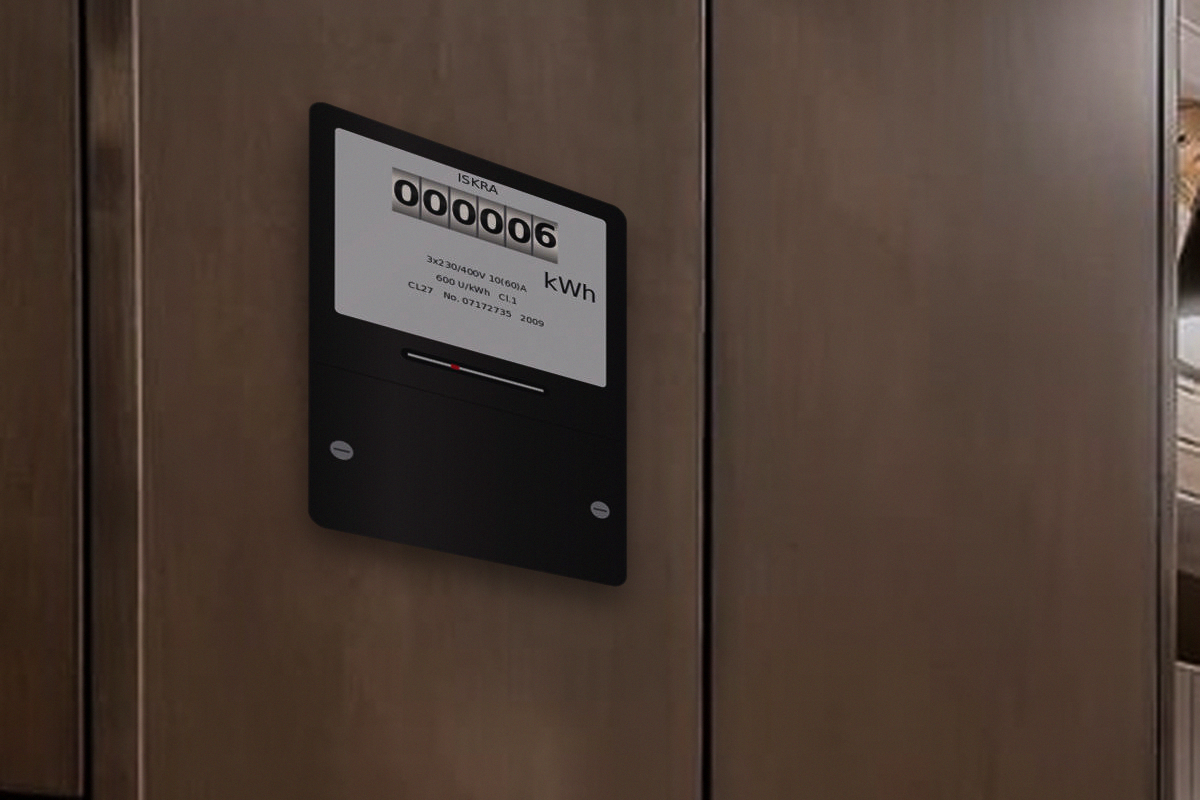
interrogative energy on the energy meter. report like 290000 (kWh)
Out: 6 (kWh)
